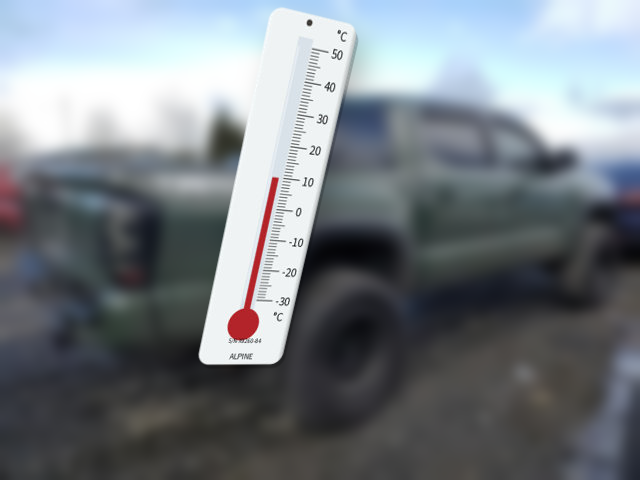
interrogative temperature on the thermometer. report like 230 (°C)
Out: 10 (°C)
